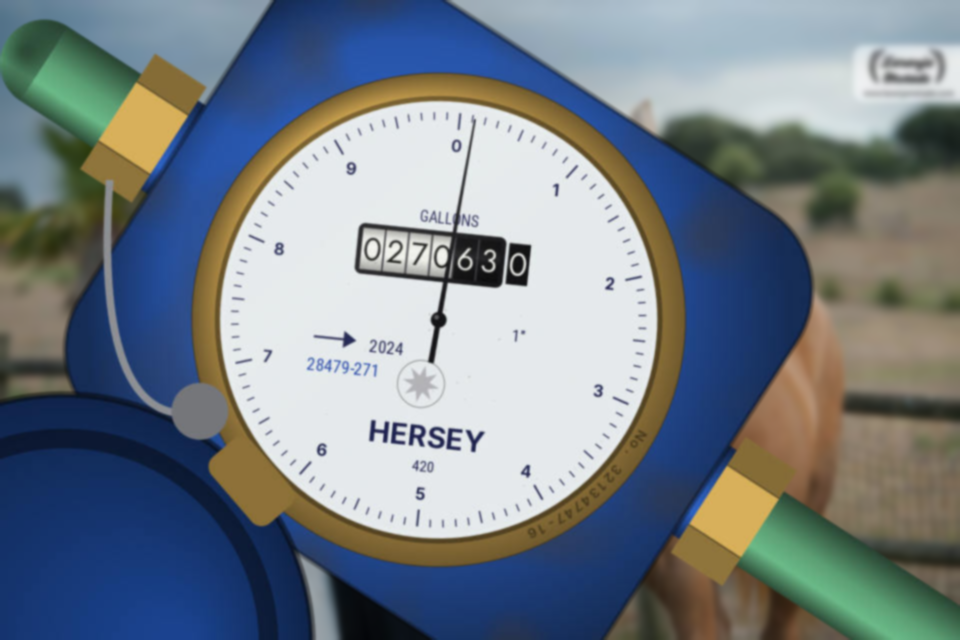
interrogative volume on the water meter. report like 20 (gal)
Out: 270630.1 (gal)
